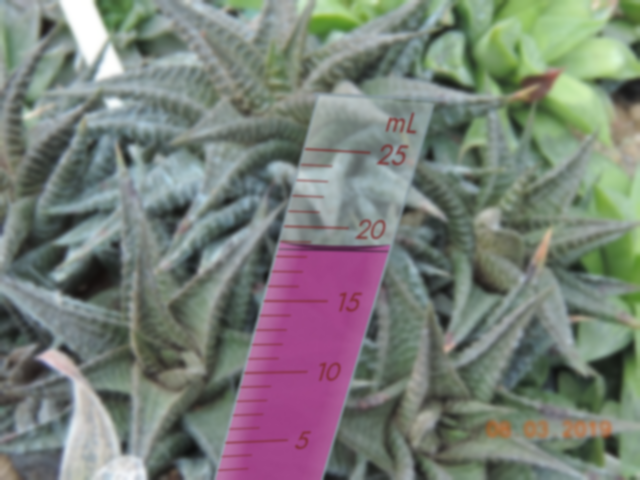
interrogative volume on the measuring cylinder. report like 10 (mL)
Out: 18.5 (mL)
